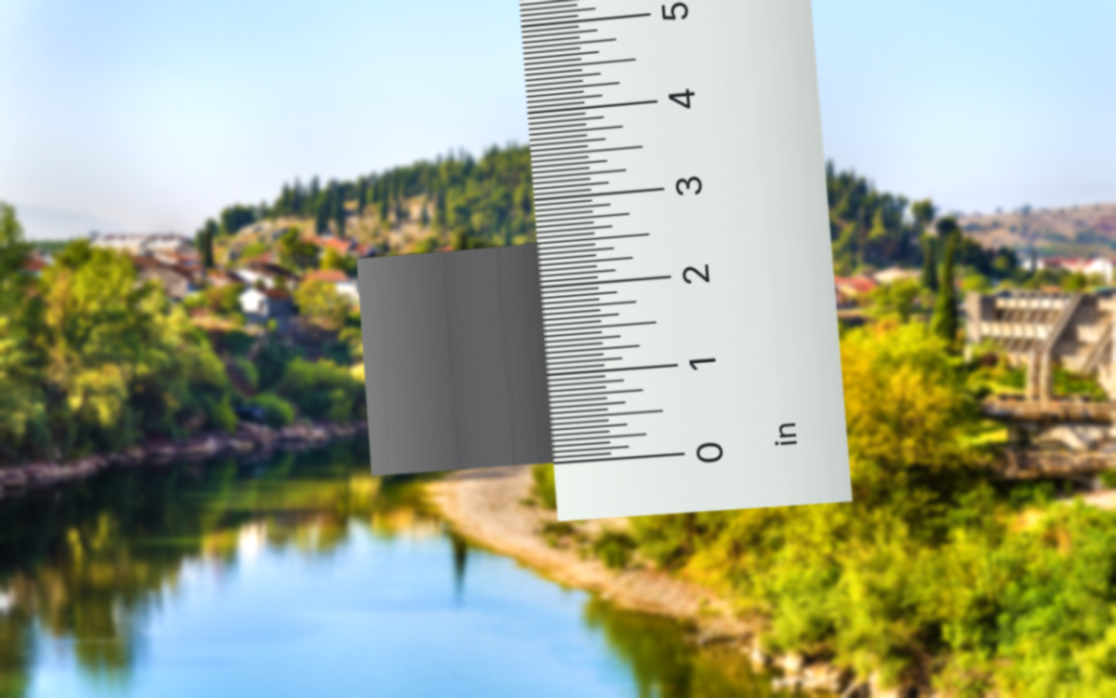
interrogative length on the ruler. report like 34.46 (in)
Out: 2.5 (in)
